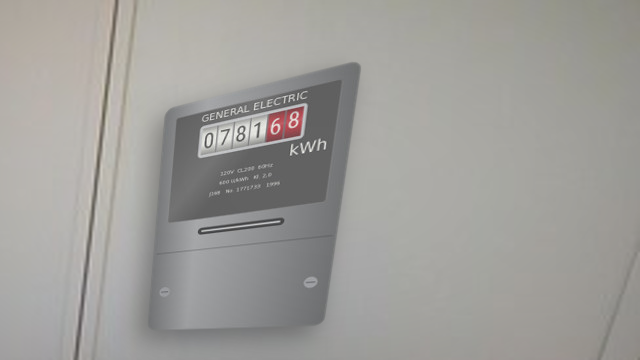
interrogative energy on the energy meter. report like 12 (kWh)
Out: 781.68 (kWh)
